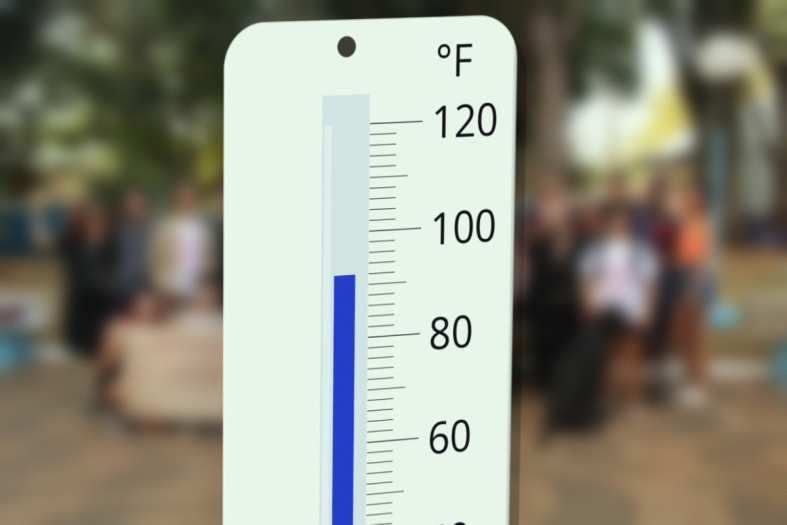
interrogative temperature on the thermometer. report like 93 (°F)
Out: 92 (°F)
